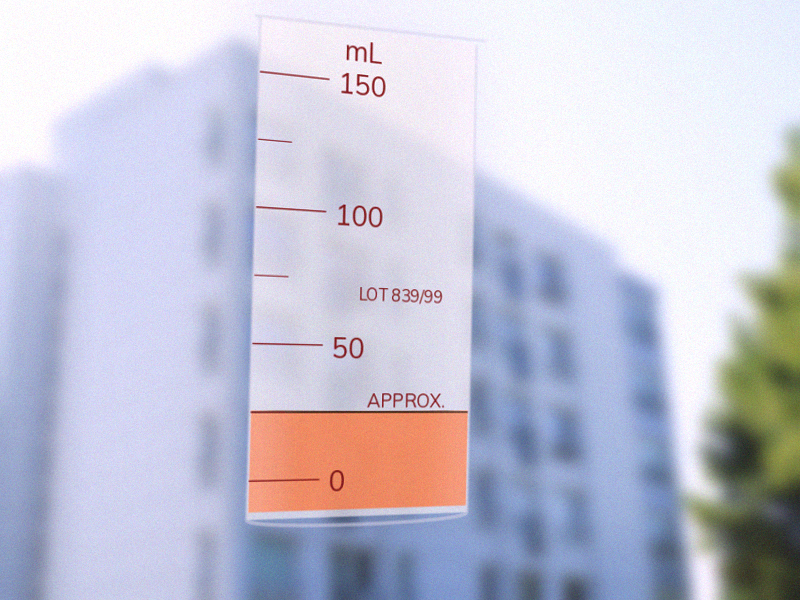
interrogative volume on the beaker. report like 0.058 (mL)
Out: 25 (mL)
